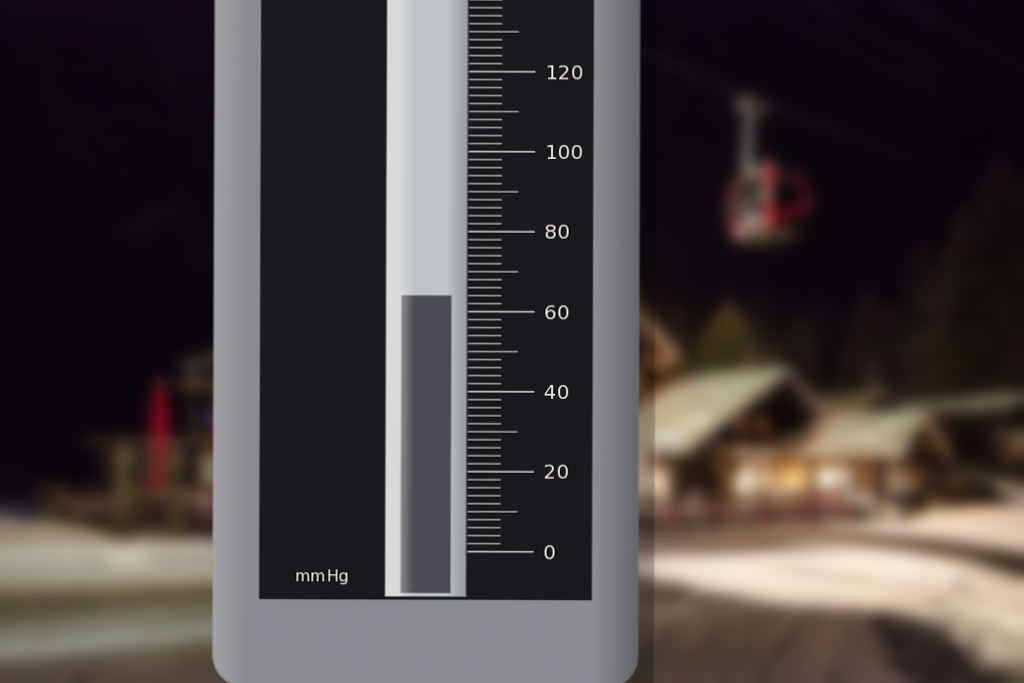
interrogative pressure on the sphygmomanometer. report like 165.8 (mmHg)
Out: 64 (mmHg)
